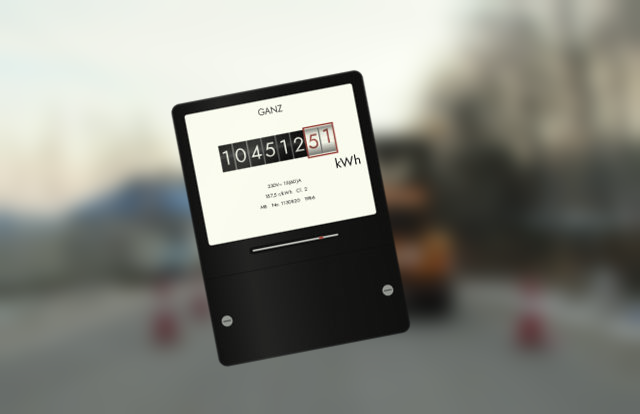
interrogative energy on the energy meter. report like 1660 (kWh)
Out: 104512.51 (kWh)
